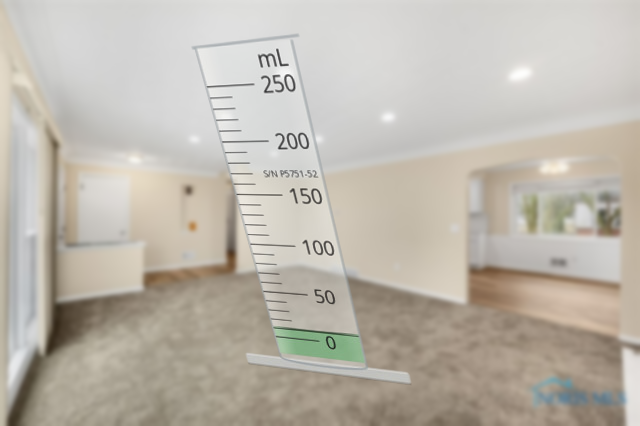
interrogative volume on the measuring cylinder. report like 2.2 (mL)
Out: 10 (mL)
